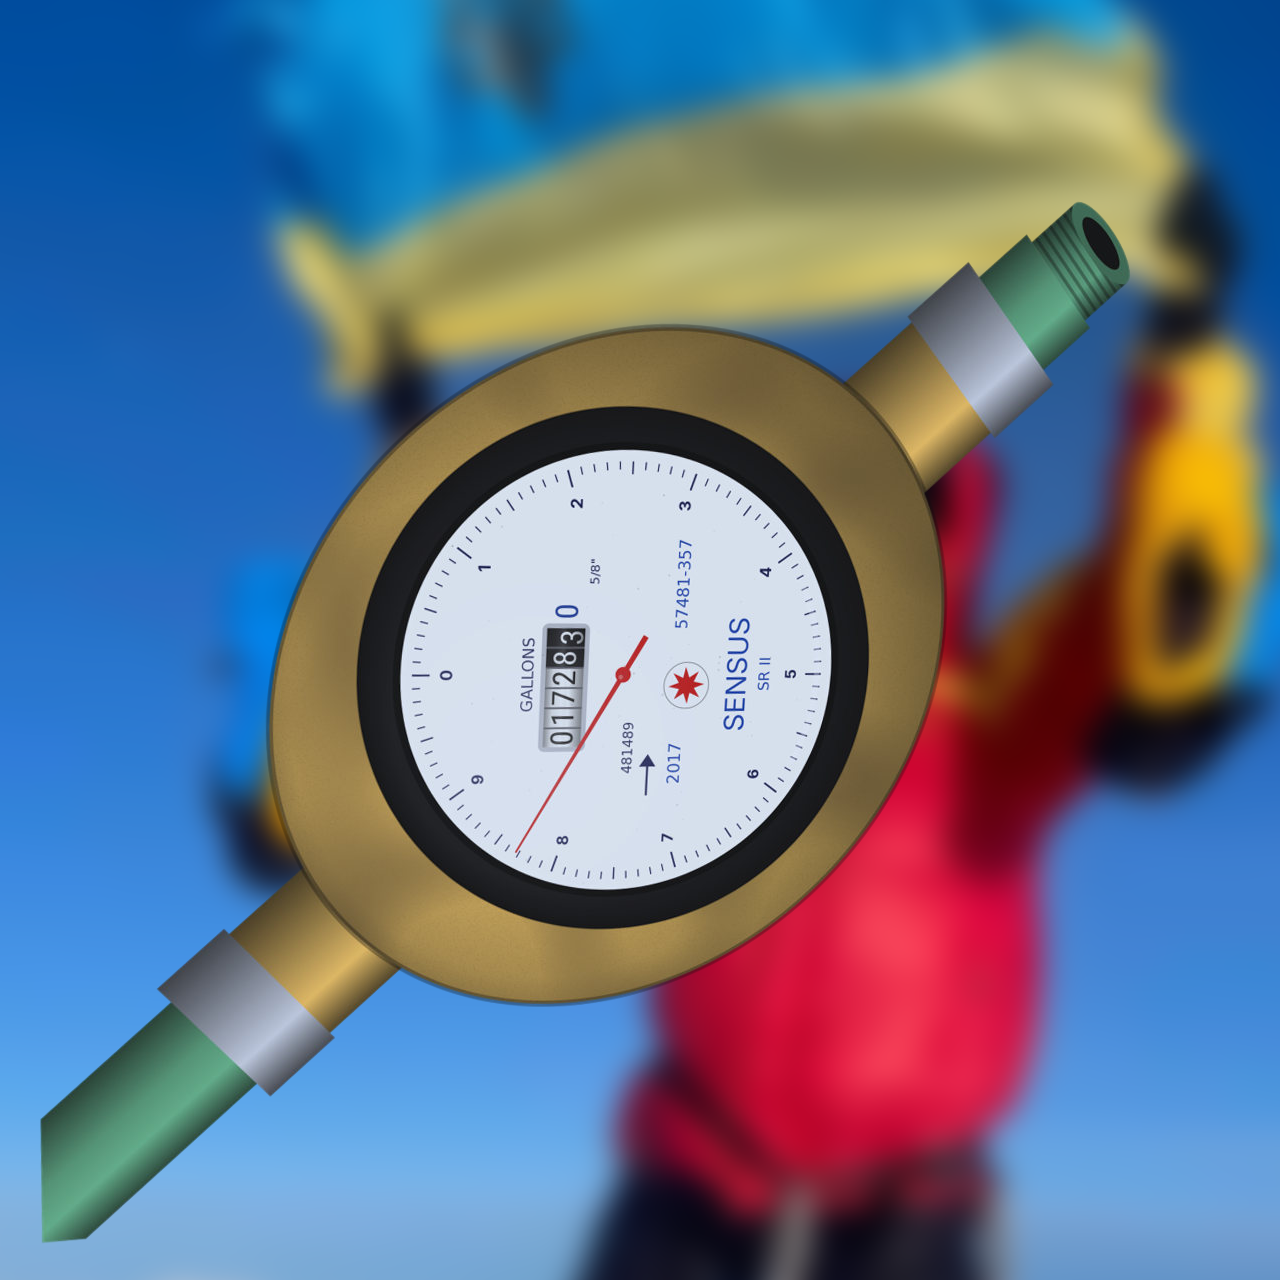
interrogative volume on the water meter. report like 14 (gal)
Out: 172828.3 (gal)
